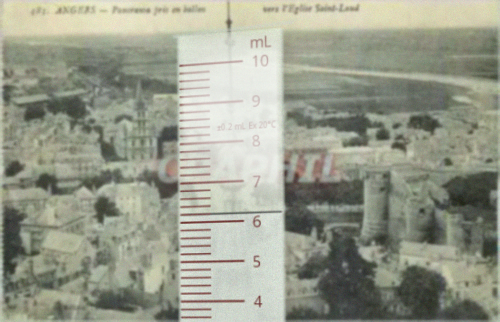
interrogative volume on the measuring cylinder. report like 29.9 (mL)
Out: 6.2 (mL)
